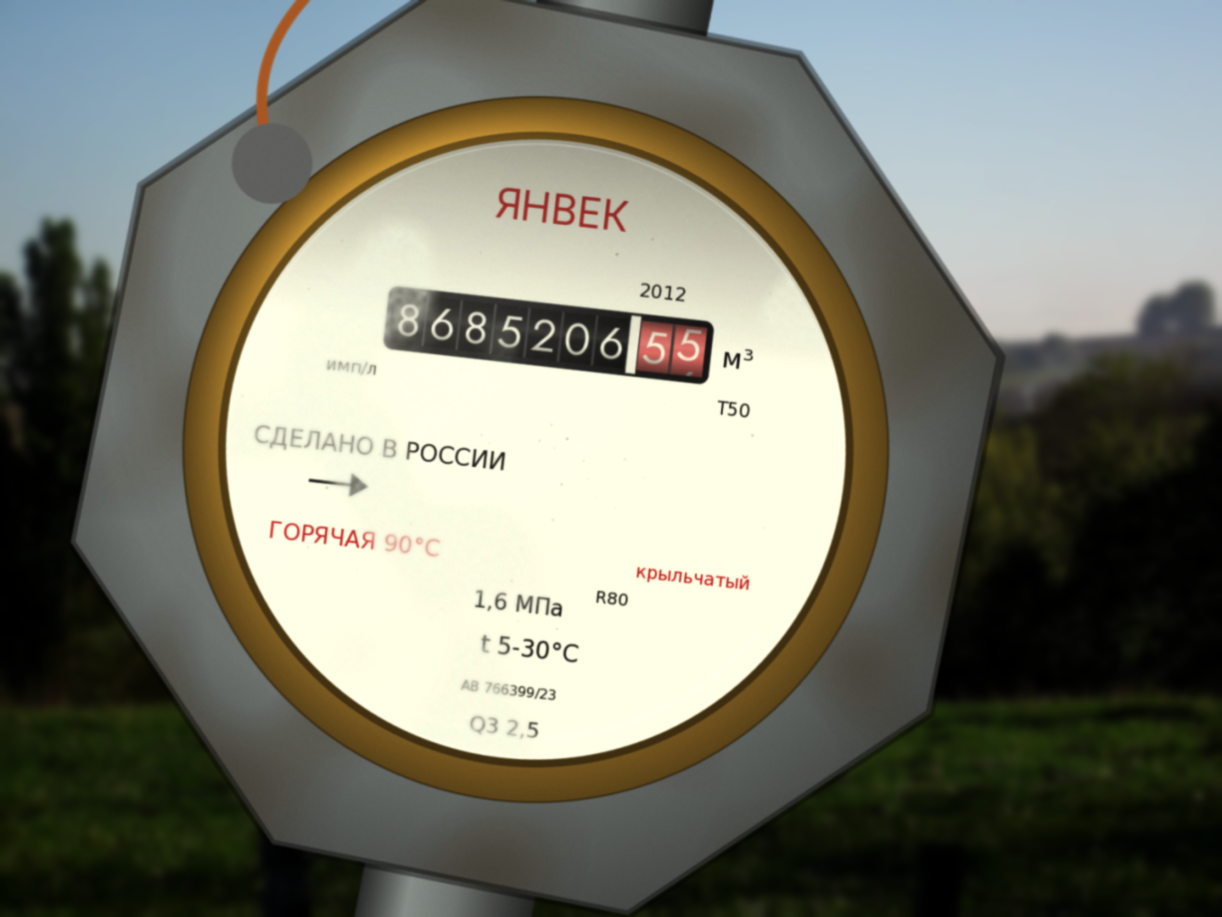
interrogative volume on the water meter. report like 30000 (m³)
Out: 8685206.55 (m³)
